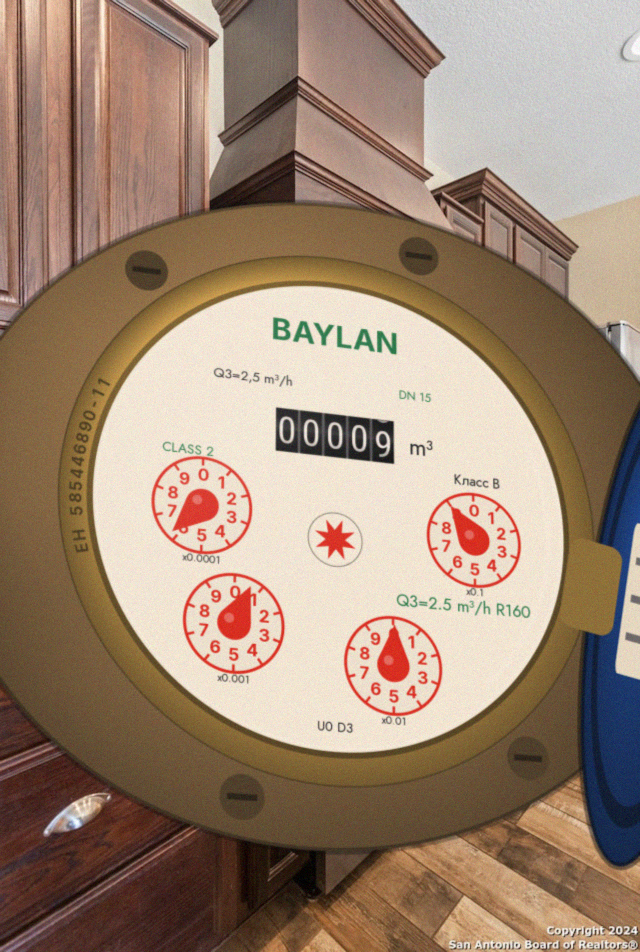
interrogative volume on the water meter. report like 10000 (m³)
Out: 8.9006 (m³)
